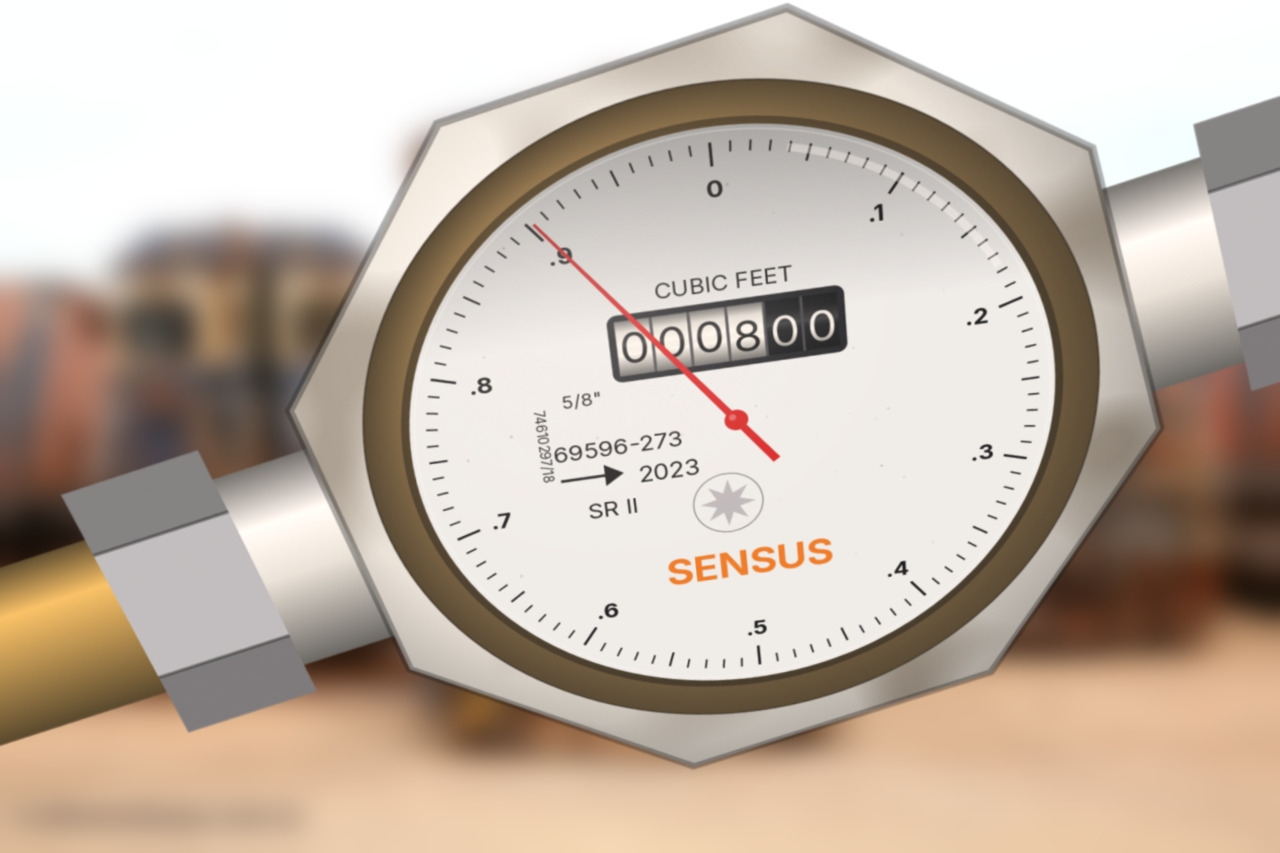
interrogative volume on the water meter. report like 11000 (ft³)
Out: 799.90 (ft³)
